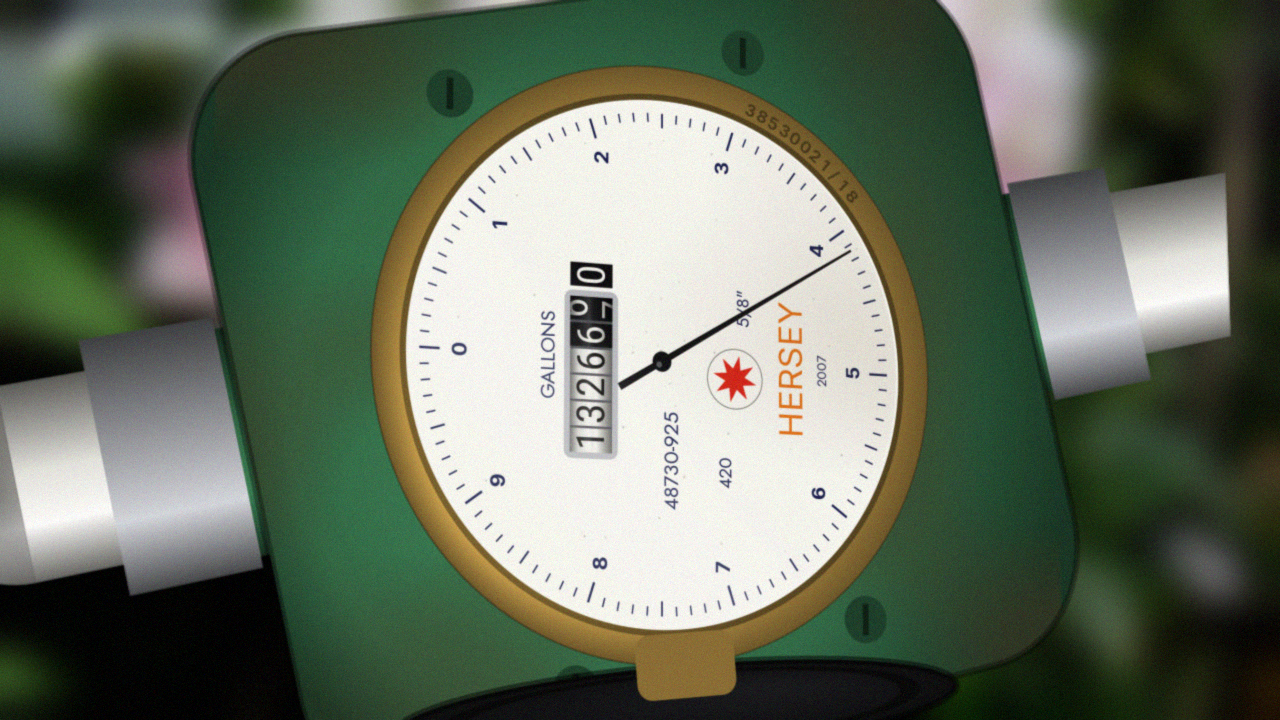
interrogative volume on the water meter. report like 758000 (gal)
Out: 1326664.1 (gal)
